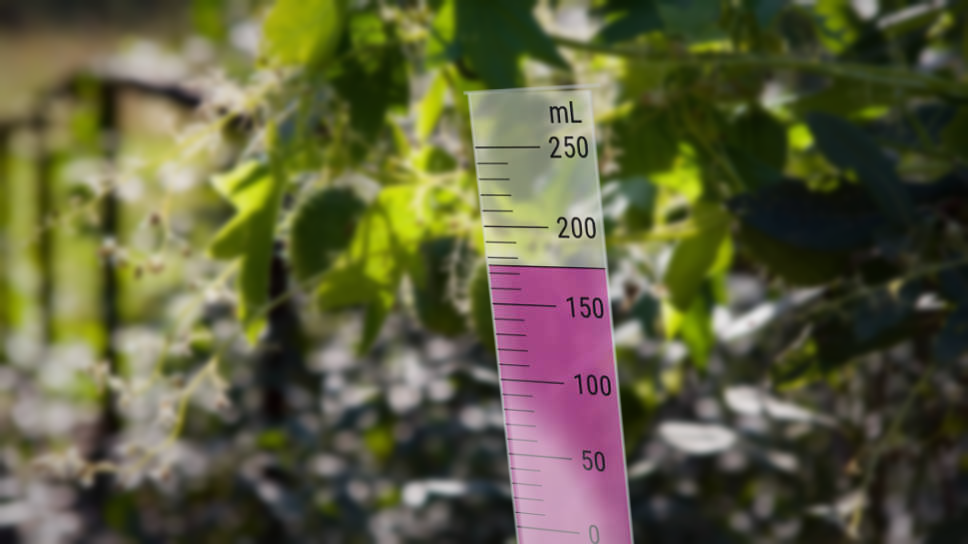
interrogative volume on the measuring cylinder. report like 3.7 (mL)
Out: 175 (mL)
